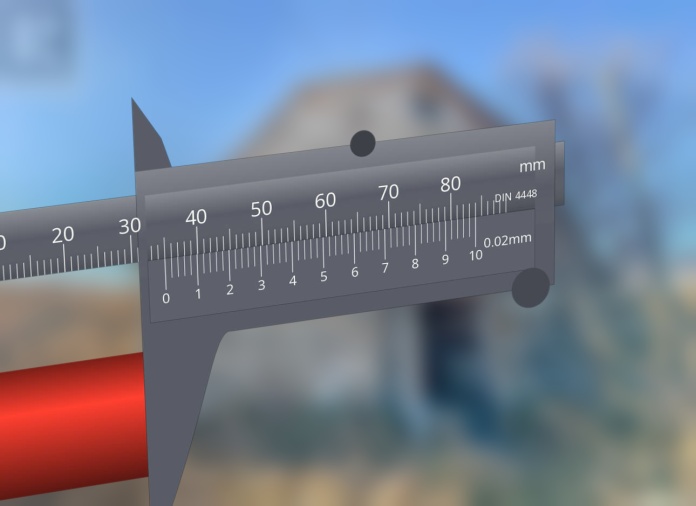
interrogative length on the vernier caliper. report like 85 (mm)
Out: 35.0 (mm)
